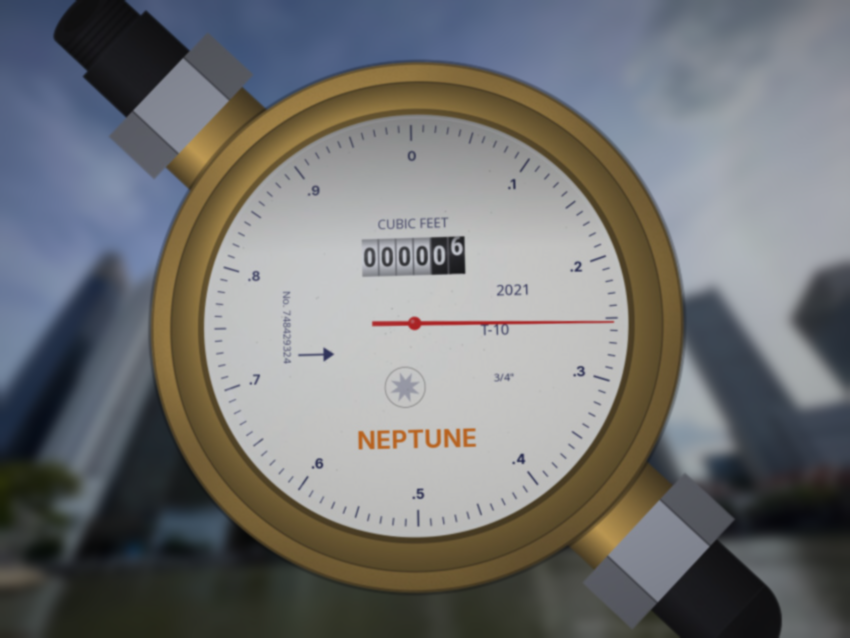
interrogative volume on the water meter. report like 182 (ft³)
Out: 6.25 (ft³)
